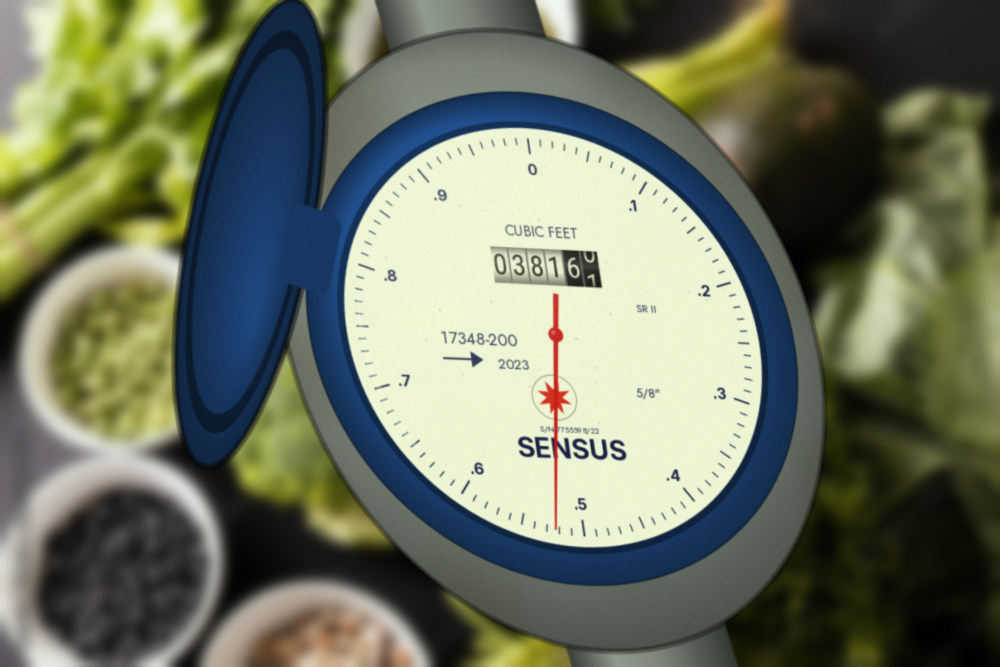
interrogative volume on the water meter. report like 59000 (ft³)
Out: 38160.52 (ft³)
